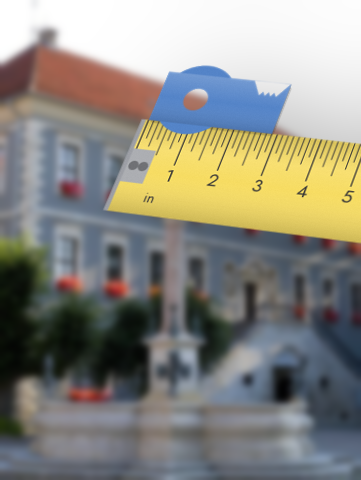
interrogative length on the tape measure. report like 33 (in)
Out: 2.875 (in)
